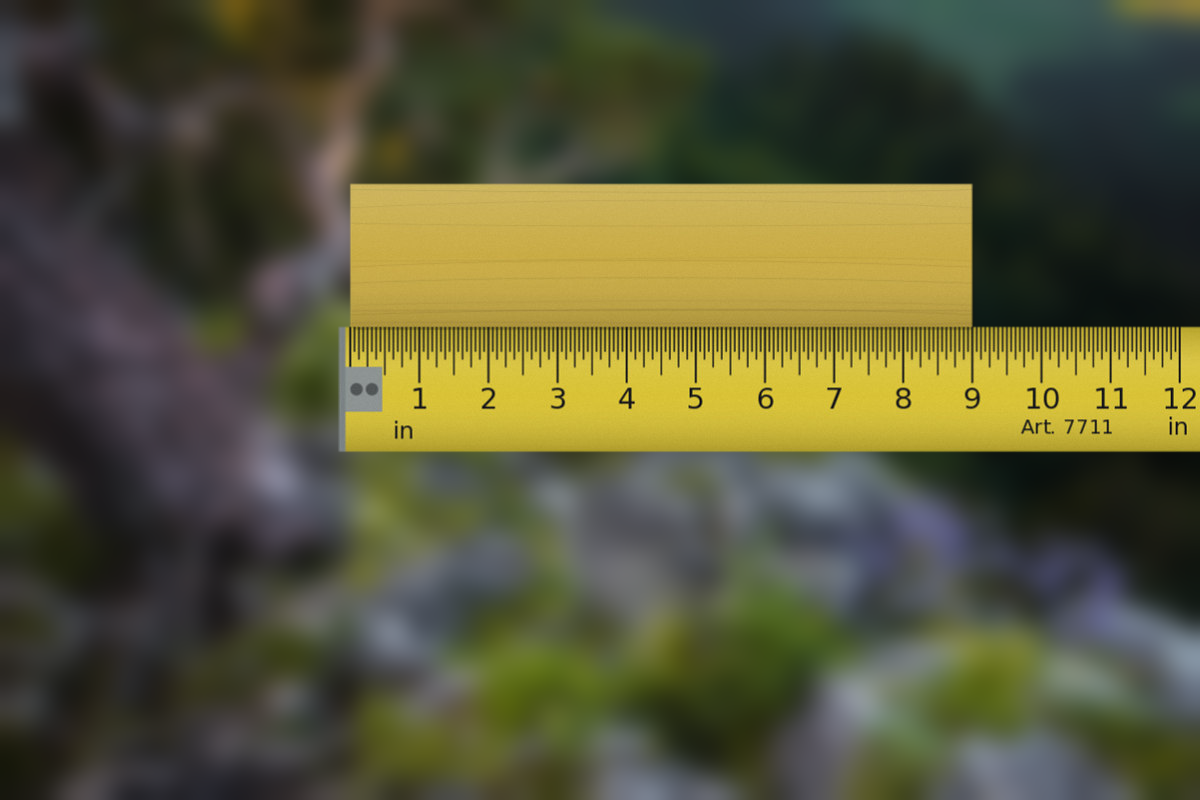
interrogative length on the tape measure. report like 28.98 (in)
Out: 9 (in)
